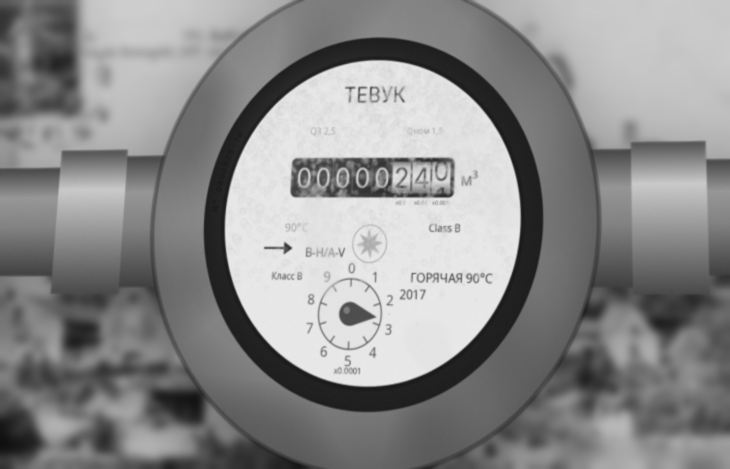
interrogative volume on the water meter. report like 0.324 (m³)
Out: 0.2402 (m³)
